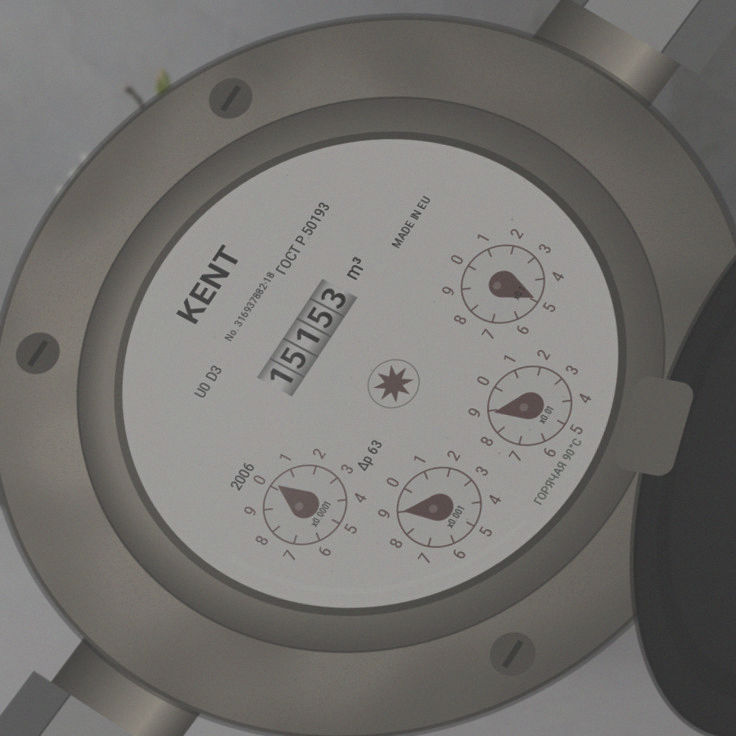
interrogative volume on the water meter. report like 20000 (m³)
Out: 15153.4890 (m³)
